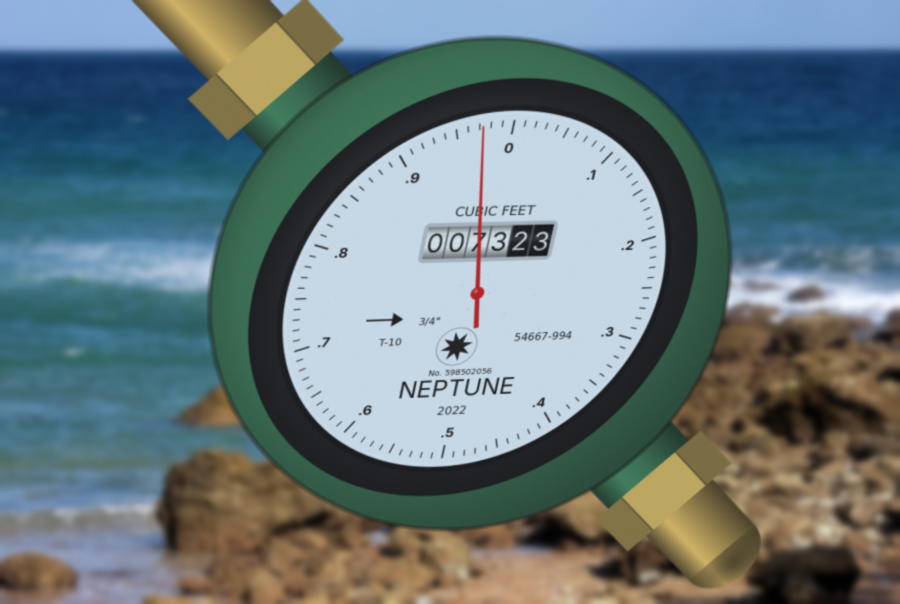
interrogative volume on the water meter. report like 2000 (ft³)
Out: 7322.97 (ft³)
